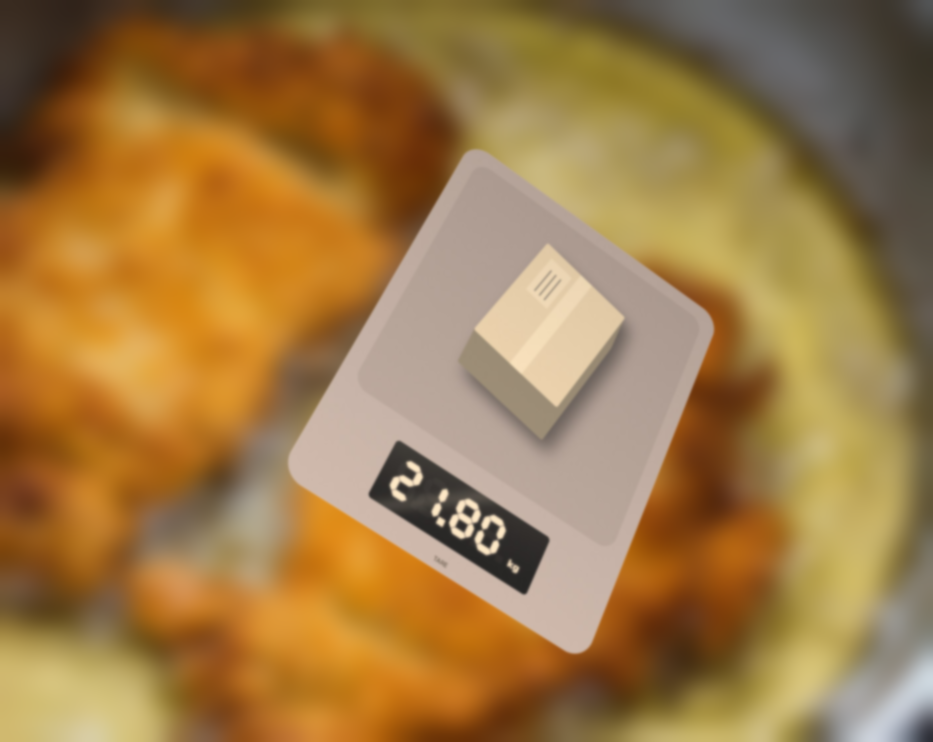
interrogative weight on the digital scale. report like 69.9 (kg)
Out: 21.80 (kg)
